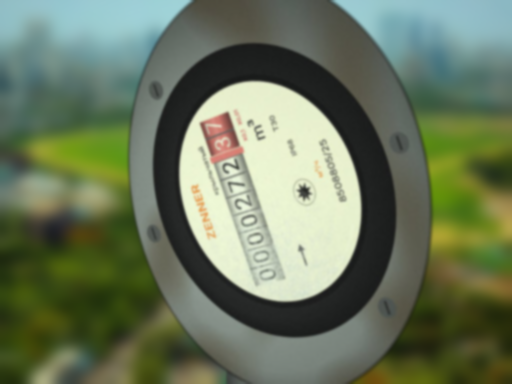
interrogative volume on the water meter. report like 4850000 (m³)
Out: 272.37 (m³)
